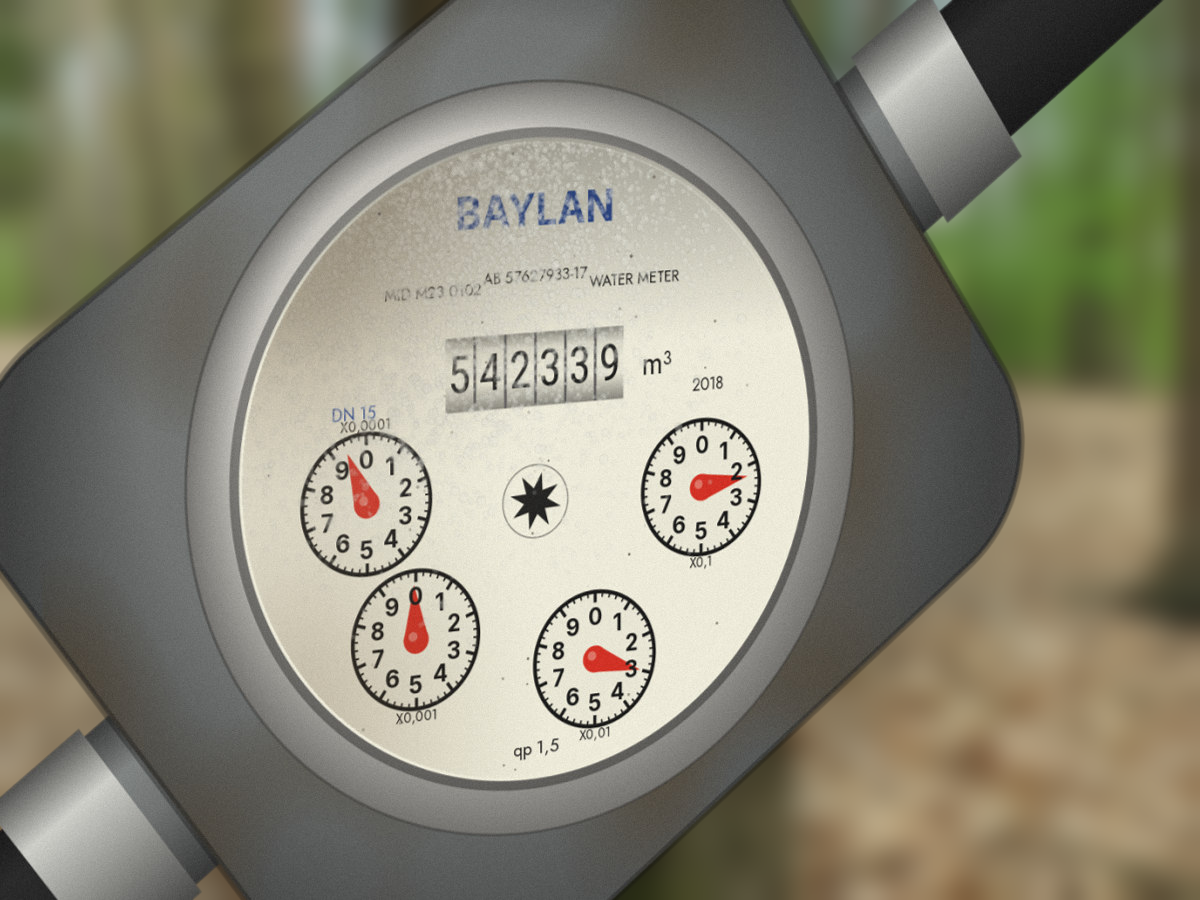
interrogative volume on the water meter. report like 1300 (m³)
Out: 542339.2299 (m³)
